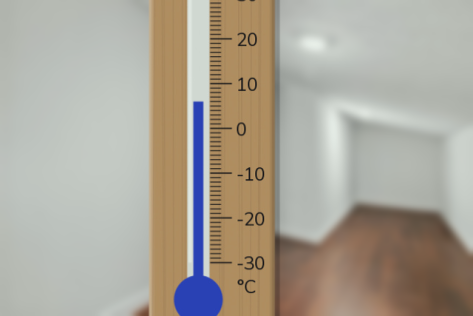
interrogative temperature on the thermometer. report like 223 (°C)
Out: 6 (°C)
